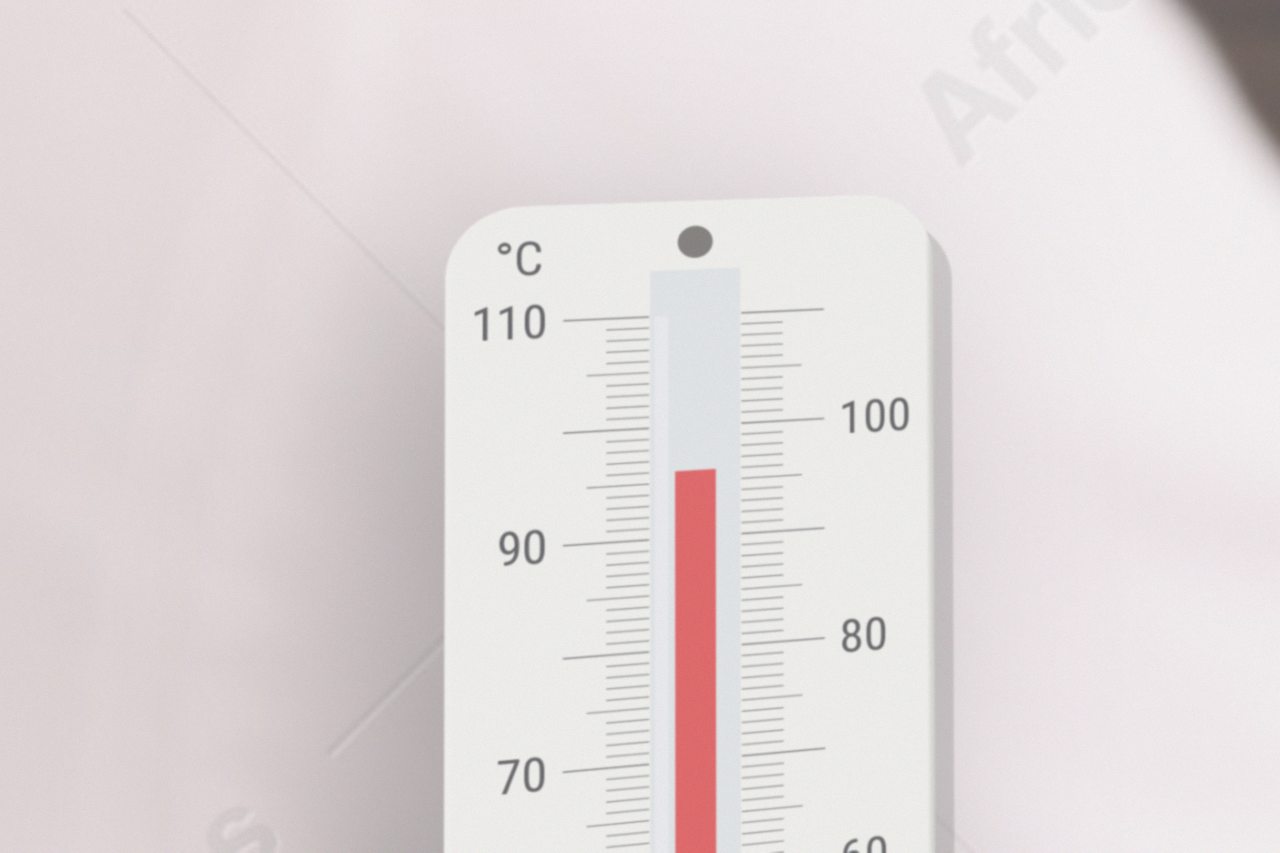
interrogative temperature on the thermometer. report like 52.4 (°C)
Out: 96 (°C)
